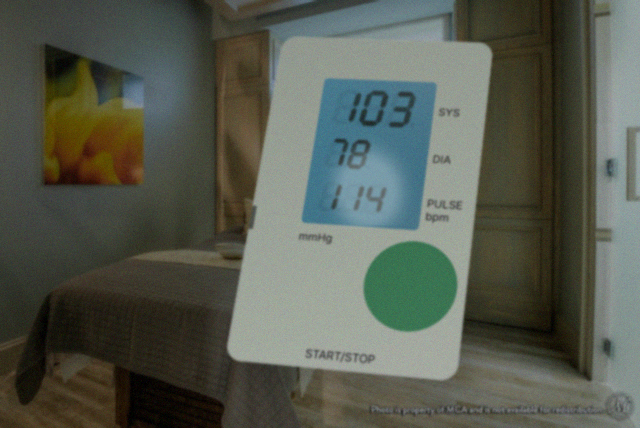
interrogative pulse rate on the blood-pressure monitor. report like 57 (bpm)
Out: 114 (bpm)
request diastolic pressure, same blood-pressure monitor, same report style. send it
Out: 78 (mmHg)
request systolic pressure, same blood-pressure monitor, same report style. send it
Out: 103 (mmHg)
